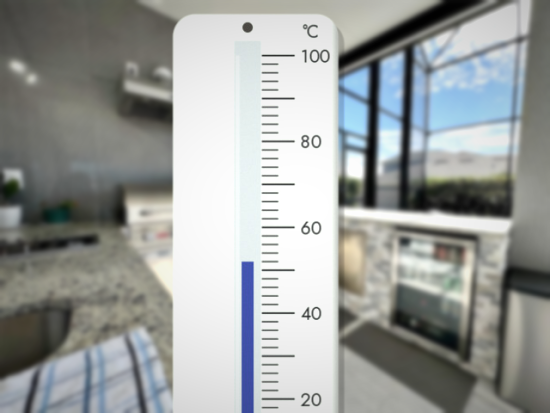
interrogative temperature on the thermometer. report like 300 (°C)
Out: 52 (°C)
